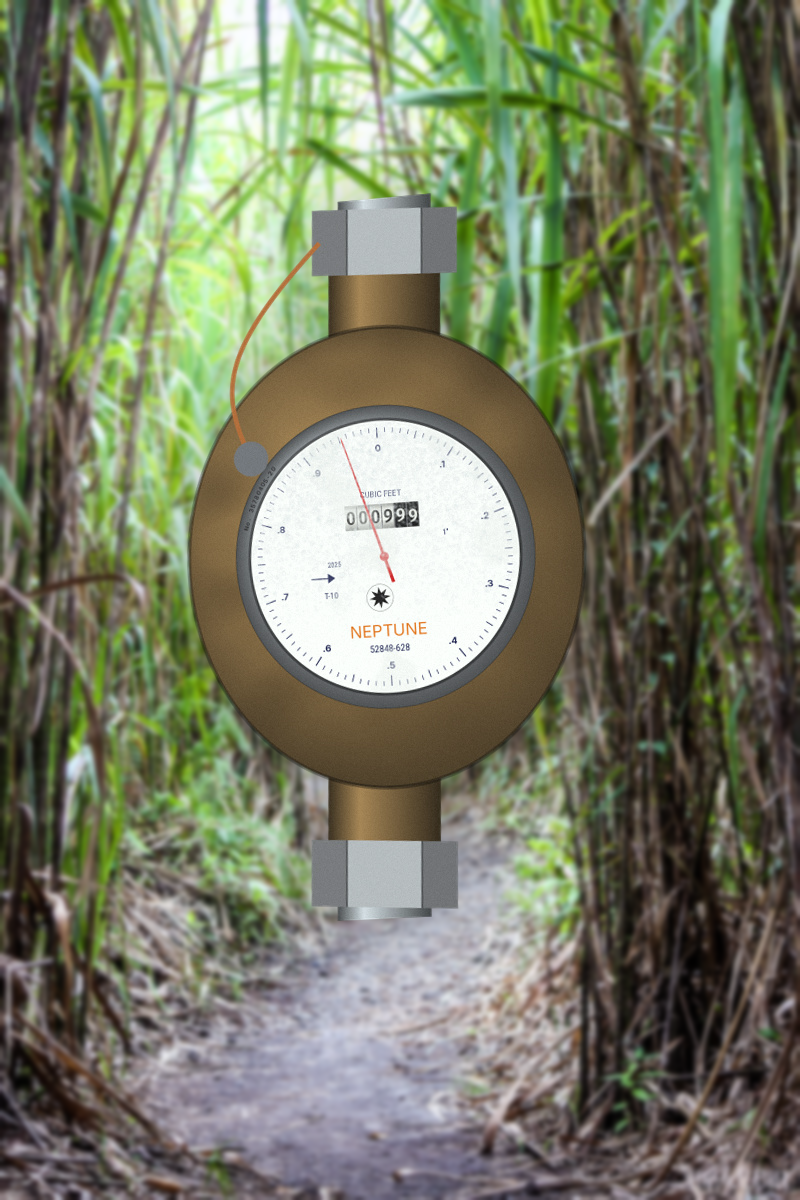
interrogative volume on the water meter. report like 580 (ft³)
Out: 998.95 (ft³)
